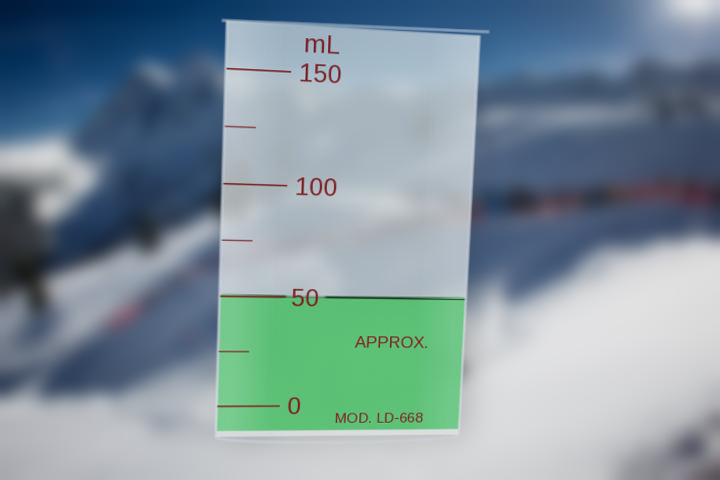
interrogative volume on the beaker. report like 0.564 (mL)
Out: 50 (mL)
